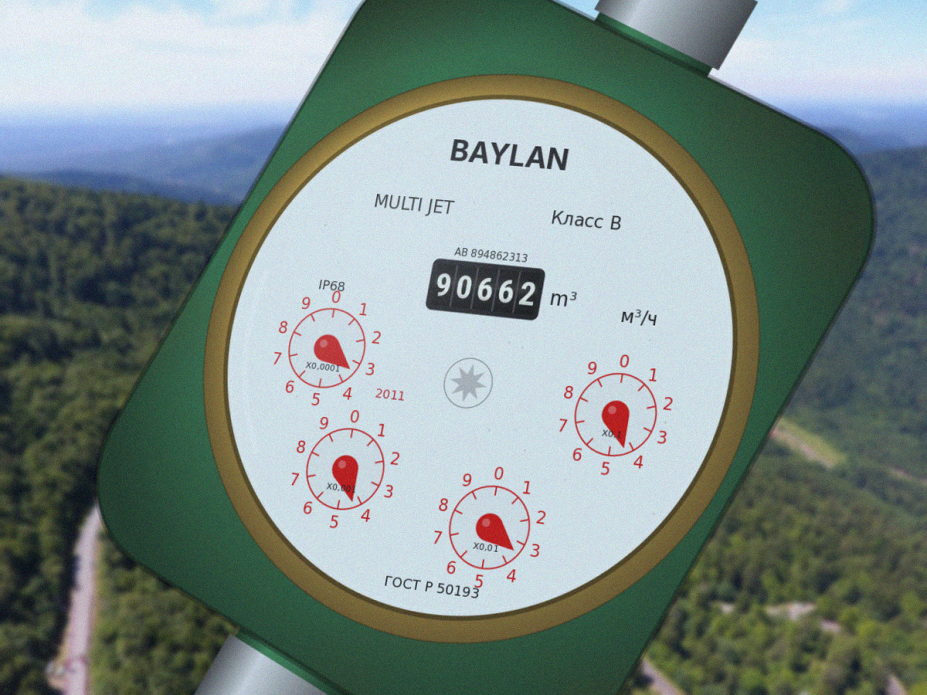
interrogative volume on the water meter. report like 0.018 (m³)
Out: 90662.4343 (m³)
